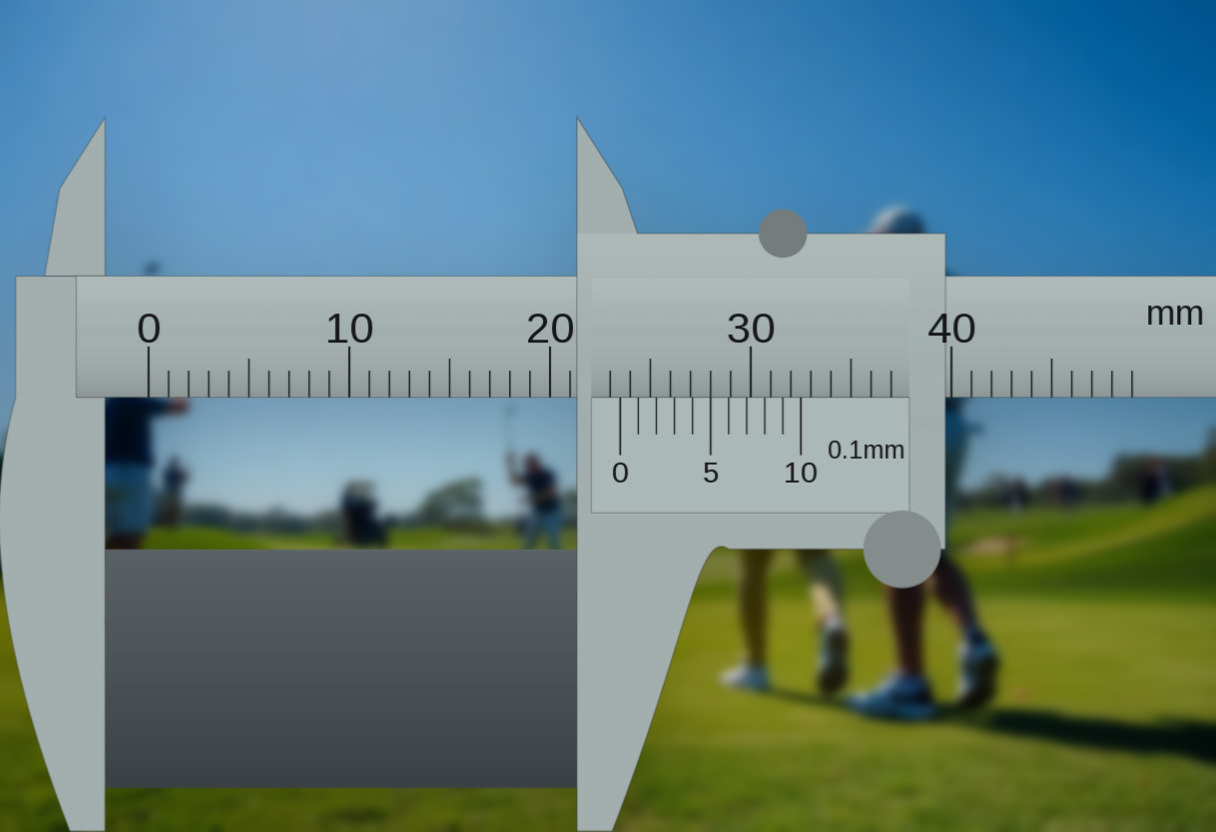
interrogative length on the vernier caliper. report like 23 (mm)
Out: 23.5 (mm)
